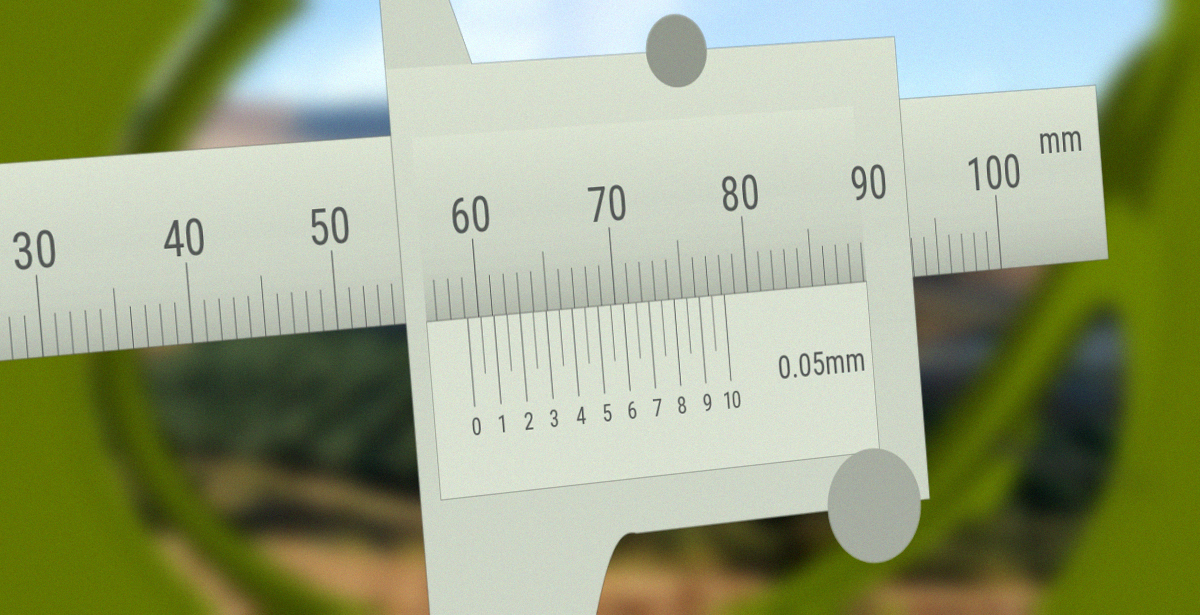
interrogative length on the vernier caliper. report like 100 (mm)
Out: 59.2 (mm)
